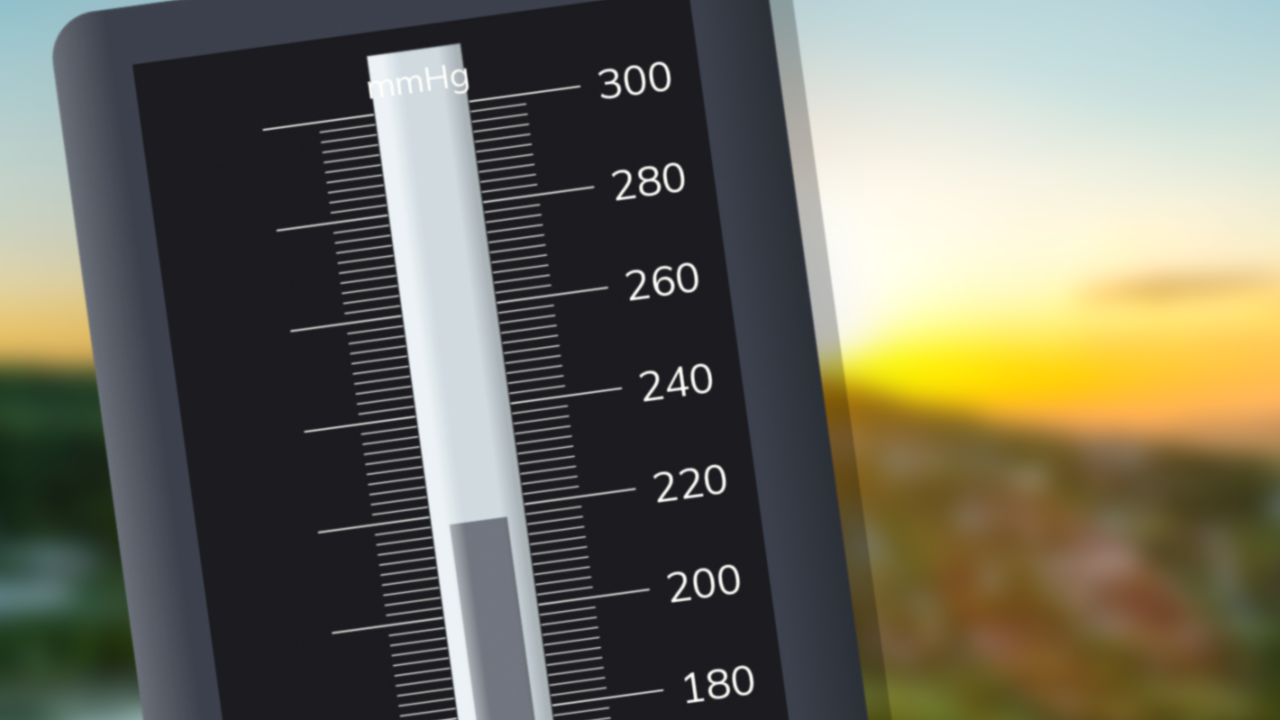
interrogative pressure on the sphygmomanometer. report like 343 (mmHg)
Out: 218 (mmHg)
